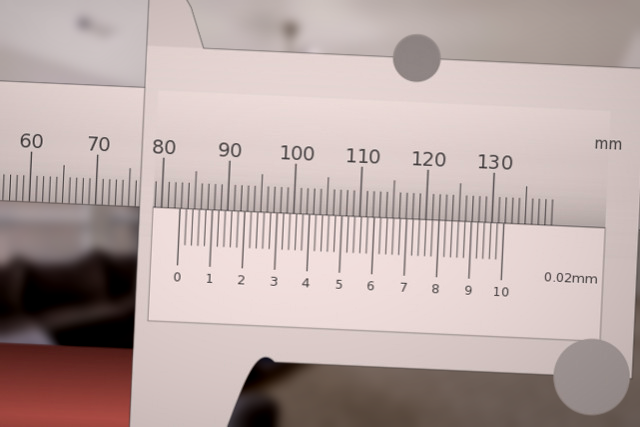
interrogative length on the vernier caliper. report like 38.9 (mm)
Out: 82.8 (mm)
